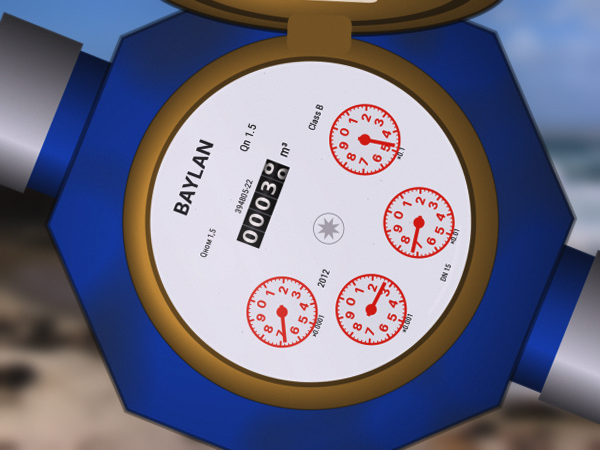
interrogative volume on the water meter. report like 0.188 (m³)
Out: 38.4726 (m³)
